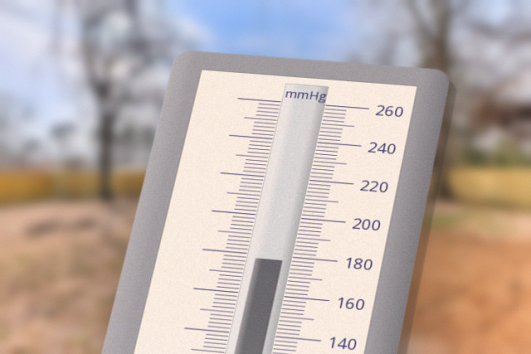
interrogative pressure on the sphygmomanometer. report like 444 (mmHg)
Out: 178 (mmHg)
